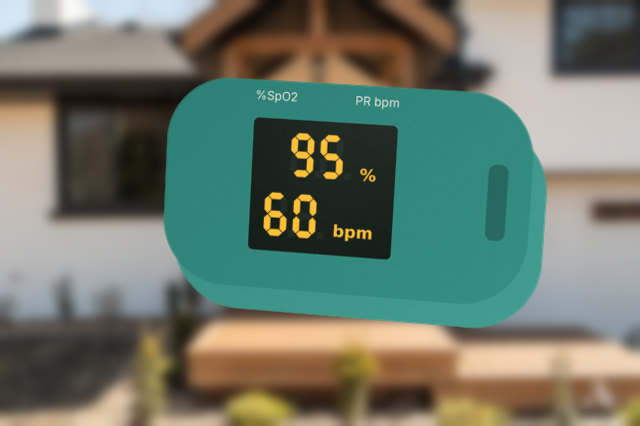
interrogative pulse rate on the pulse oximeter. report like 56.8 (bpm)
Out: 60 (bpm)
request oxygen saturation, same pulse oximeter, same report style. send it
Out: 95 (%)
